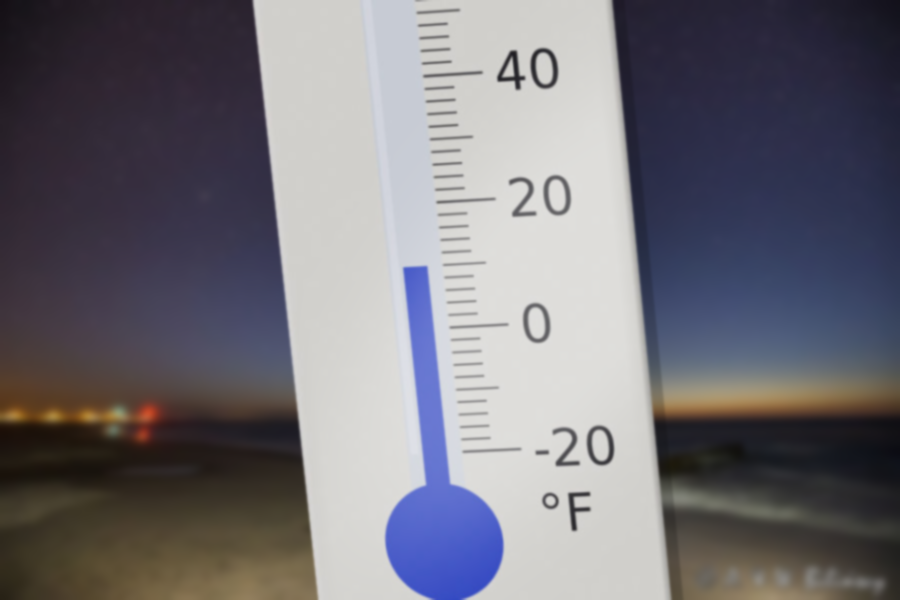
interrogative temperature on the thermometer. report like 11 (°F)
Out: 10 (°F)
